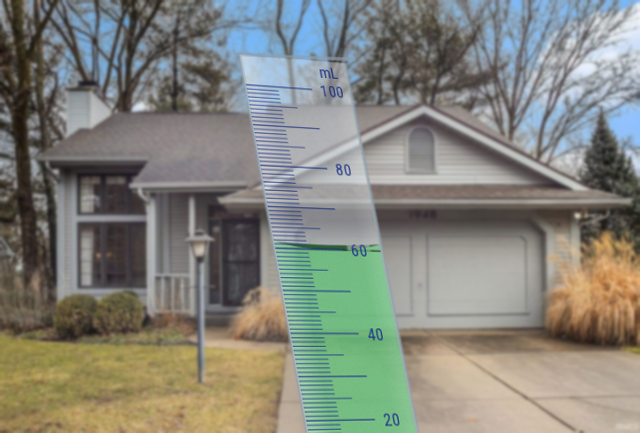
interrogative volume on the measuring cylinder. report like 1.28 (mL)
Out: 60 (mL)
